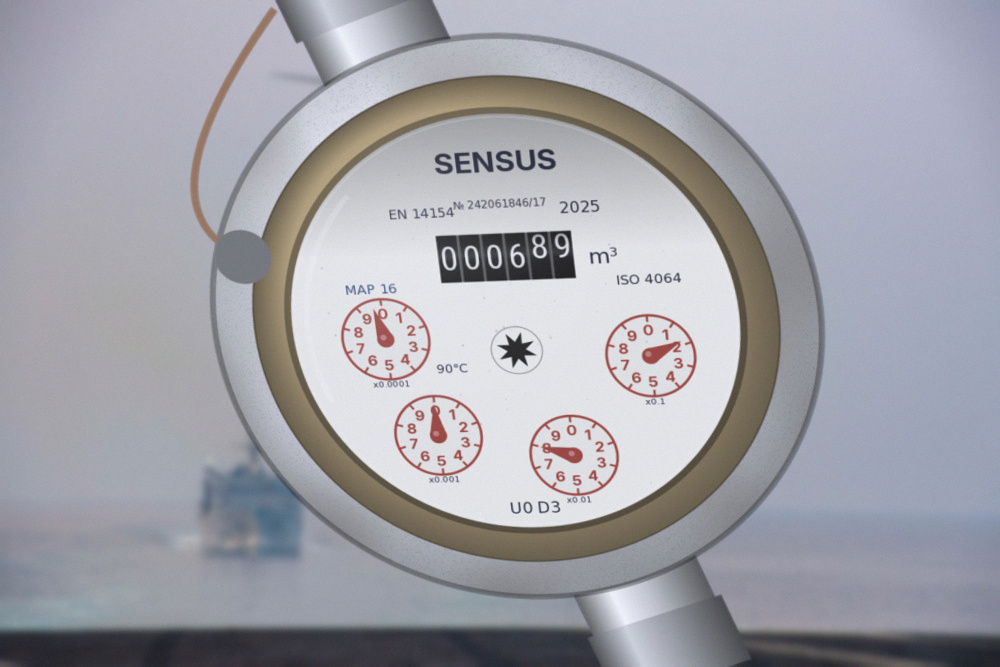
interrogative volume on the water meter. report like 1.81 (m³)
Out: 689.1799 (m³)
